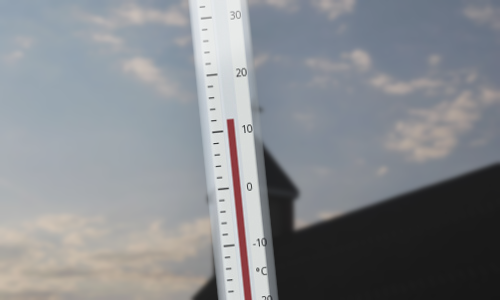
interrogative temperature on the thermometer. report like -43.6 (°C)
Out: 12 (°C)
